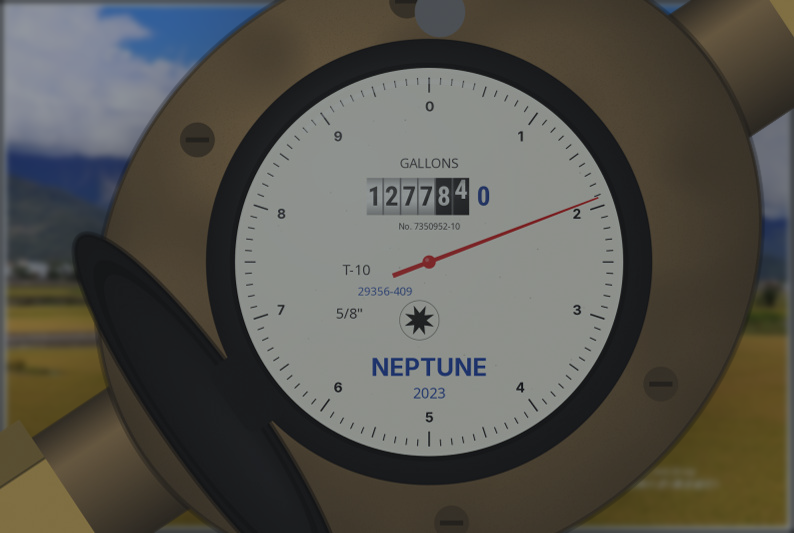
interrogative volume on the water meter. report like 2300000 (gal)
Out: 1277841.9 (gal)
